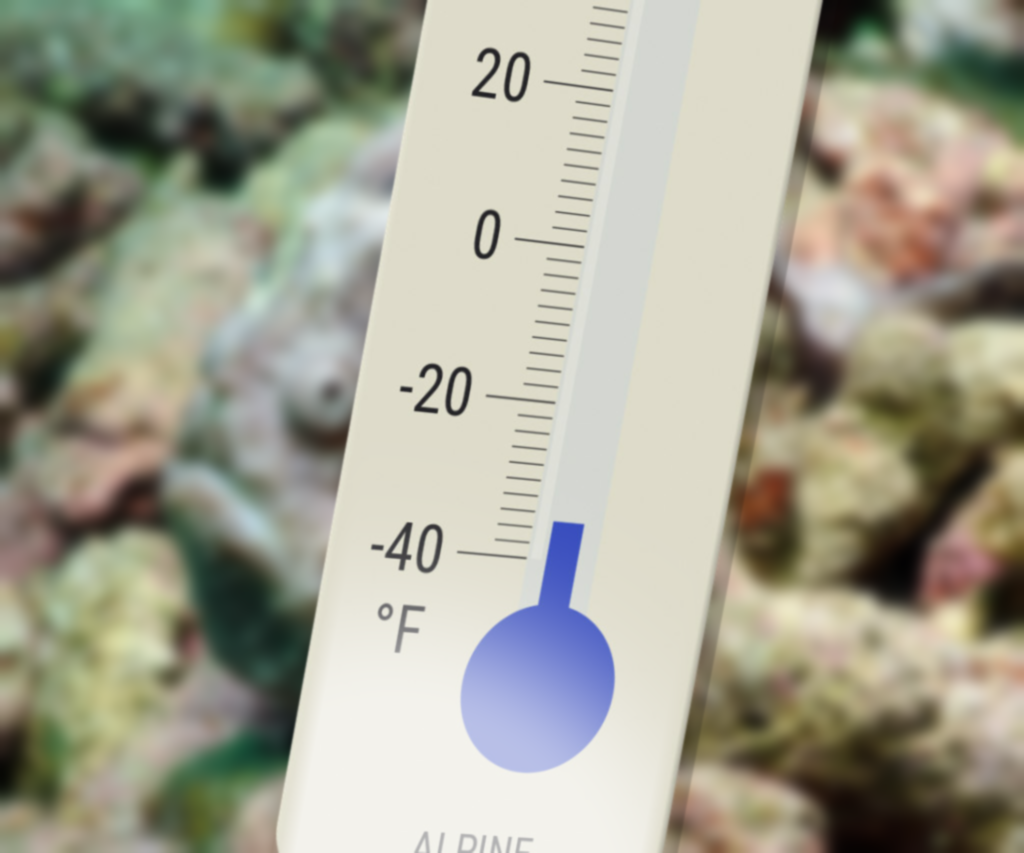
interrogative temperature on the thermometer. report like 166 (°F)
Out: -35 (°F)
